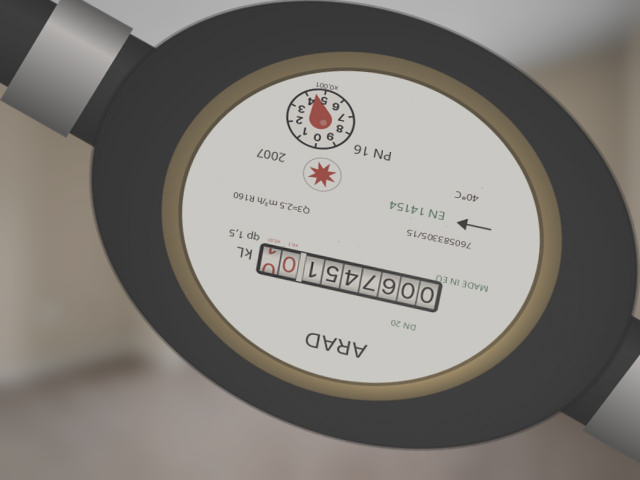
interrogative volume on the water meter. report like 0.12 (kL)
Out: 67451.004 (kL)
